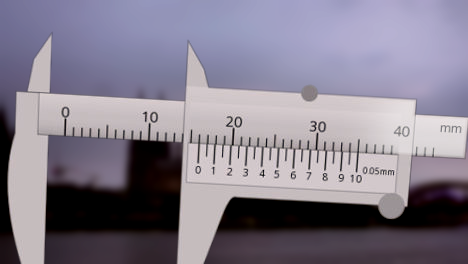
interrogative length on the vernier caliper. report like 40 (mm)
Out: 16.0 (mm)
